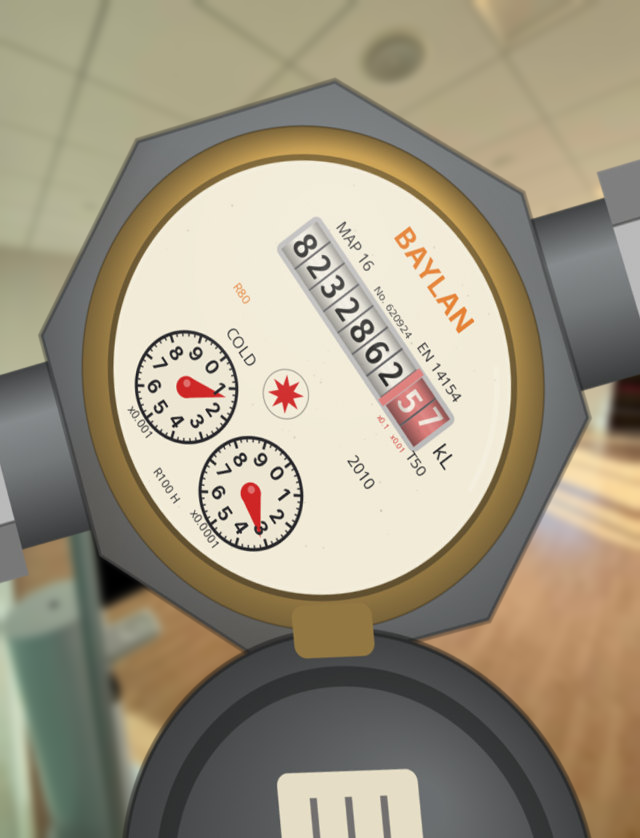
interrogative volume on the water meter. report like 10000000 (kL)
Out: 8232862.5713 (kL)
